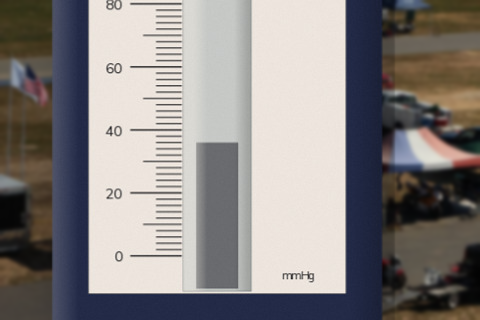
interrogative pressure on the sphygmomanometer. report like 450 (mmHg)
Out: 36 (mmHg)
